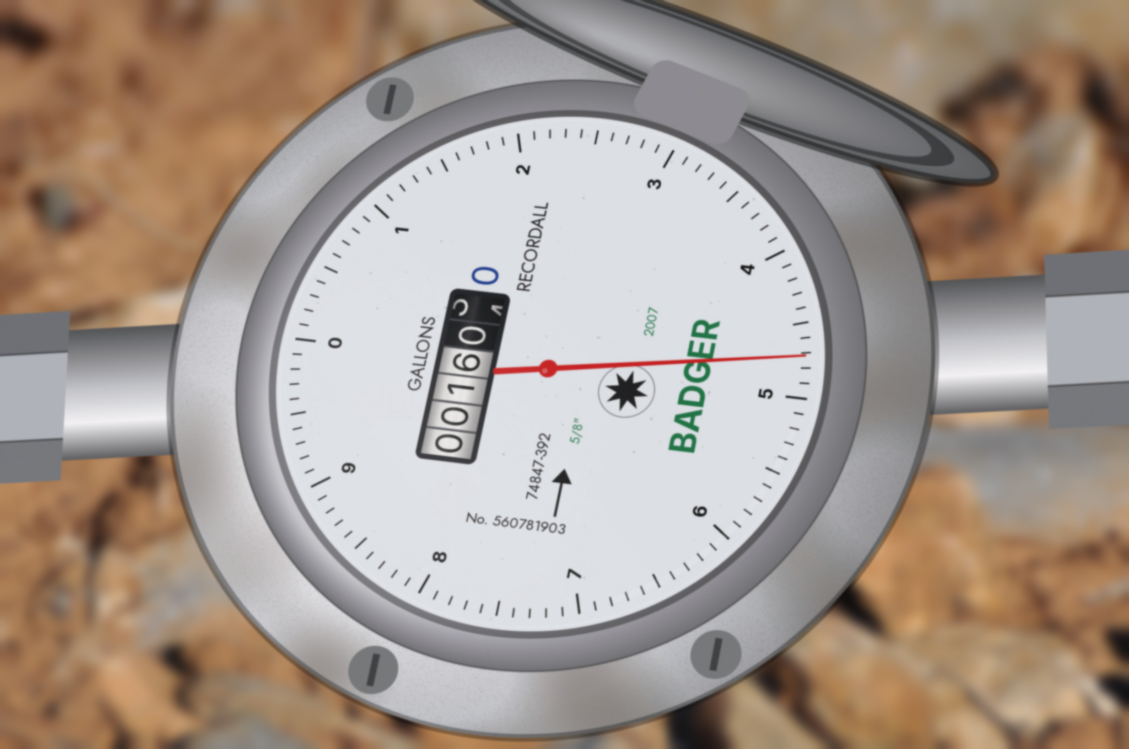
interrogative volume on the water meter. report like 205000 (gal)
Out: 16034.7 (gal)
